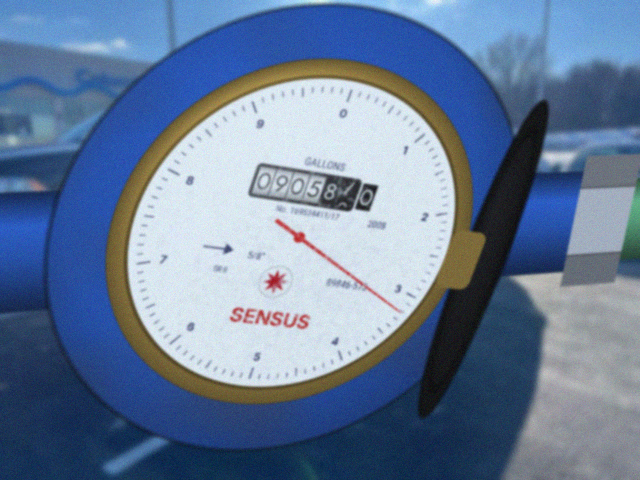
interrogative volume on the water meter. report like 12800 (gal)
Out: 905873.2 (gal)
